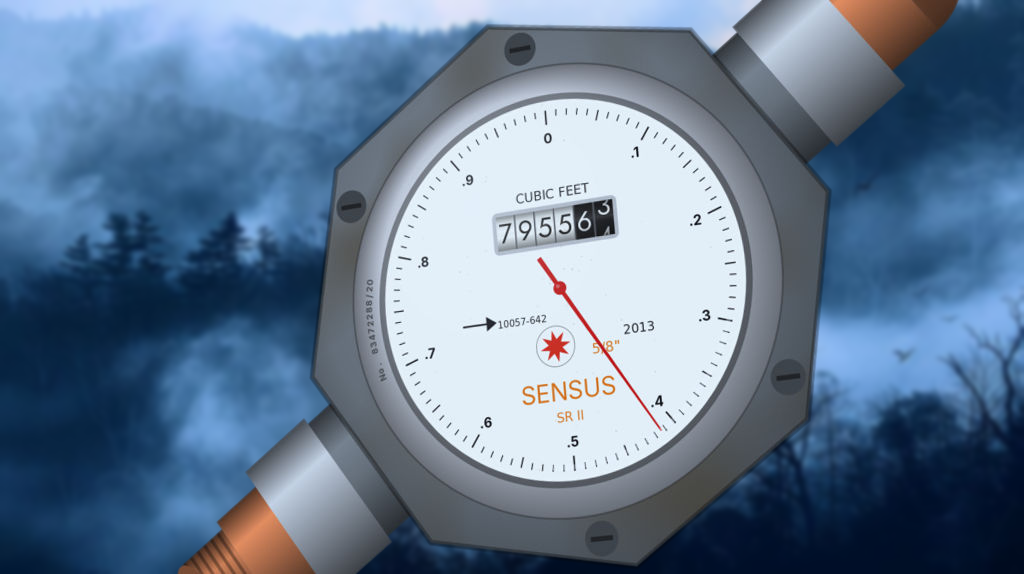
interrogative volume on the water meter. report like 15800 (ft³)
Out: 795563.41 (ft³)
